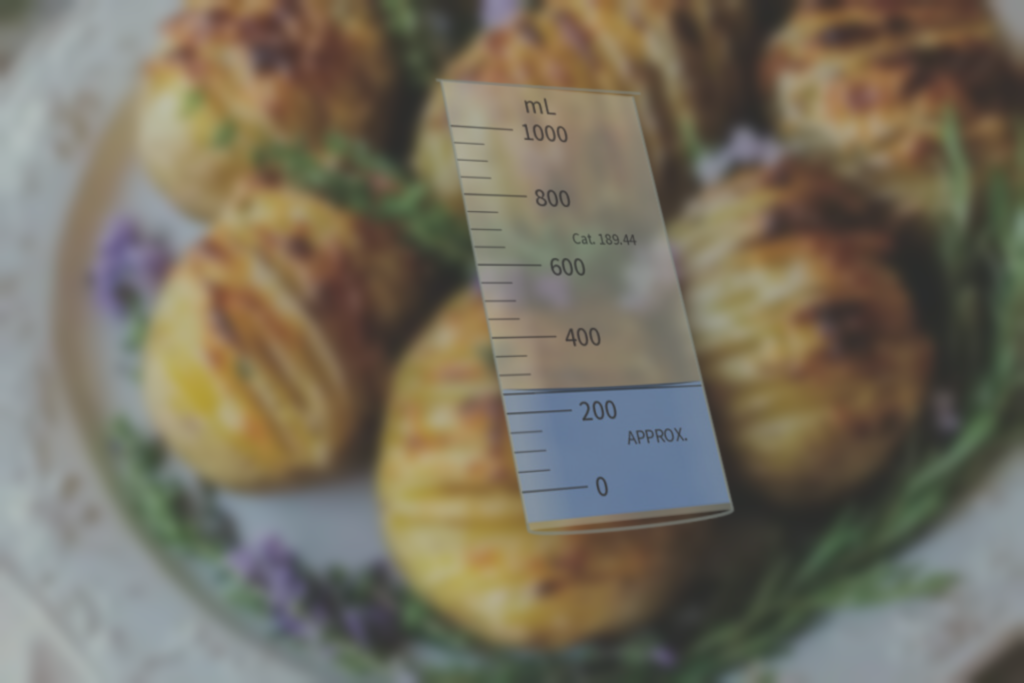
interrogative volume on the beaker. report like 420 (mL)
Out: 250 (mL)
